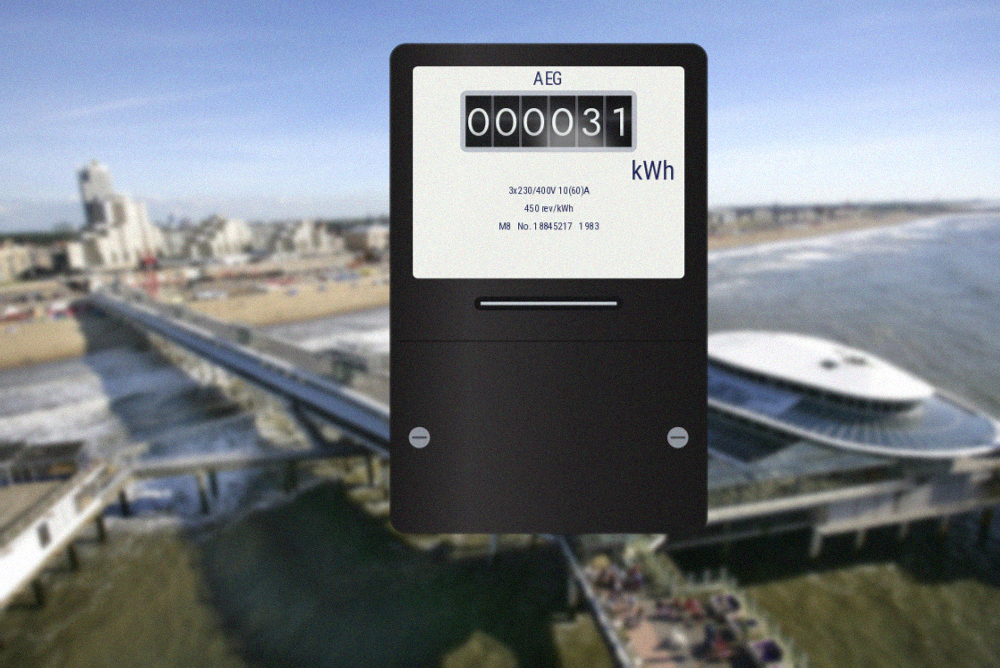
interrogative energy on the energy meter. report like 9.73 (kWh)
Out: 31 (kWh)
